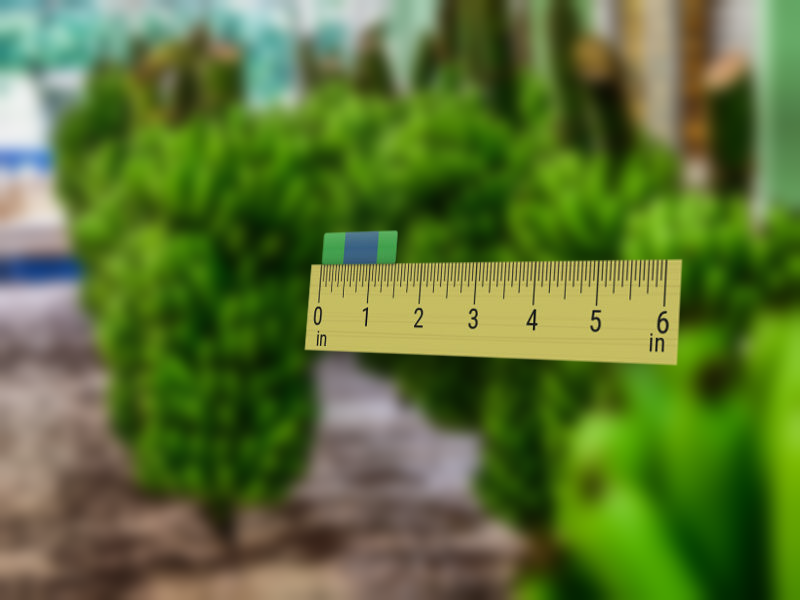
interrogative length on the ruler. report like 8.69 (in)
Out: 1.5 (in)
